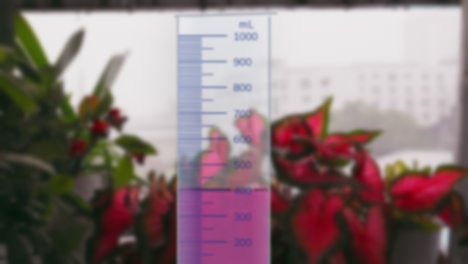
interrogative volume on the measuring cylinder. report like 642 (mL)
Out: 400 (mL)
